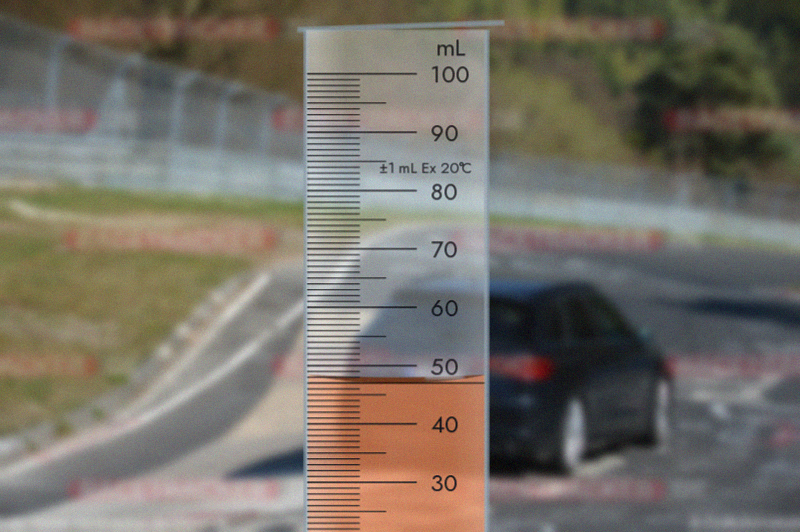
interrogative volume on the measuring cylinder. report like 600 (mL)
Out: 47 (mL)
